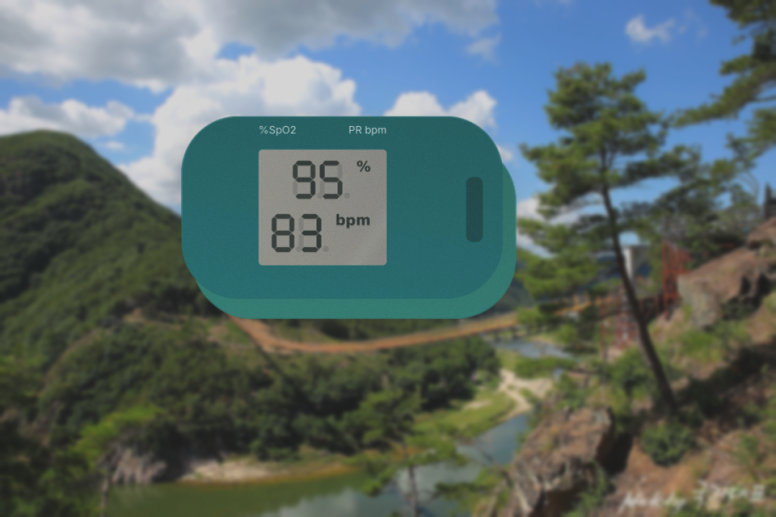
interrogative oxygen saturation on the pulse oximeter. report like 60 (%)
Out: 95 (%)
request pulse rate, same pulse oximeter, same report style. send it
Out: 83 (bpm)
